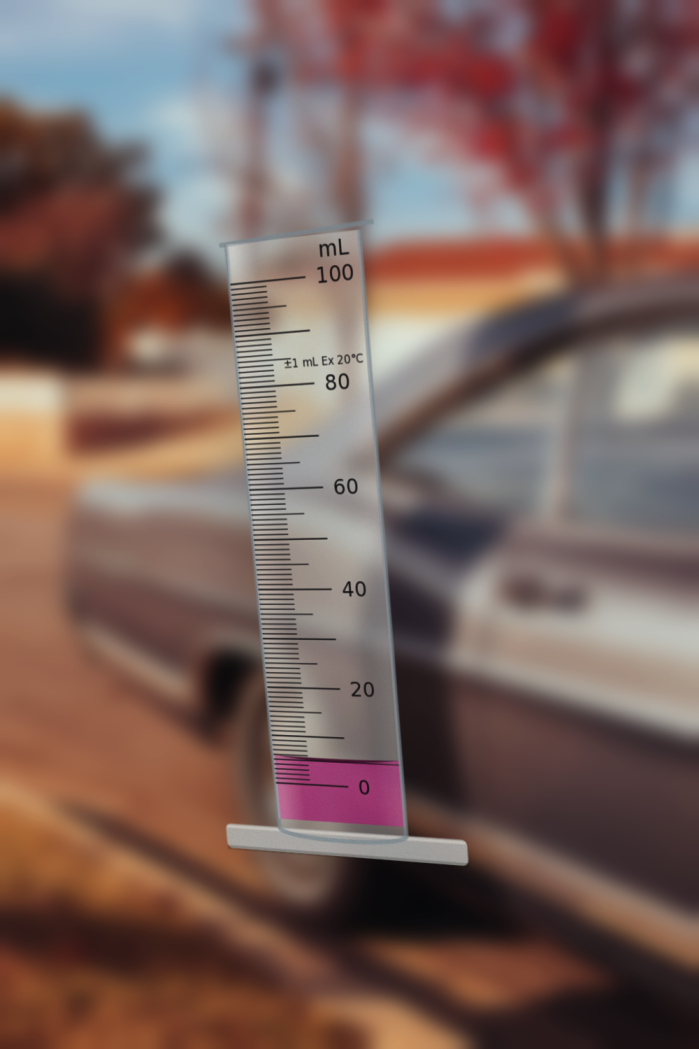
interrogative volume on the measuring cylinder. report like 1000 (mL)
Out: 5 (mL)
